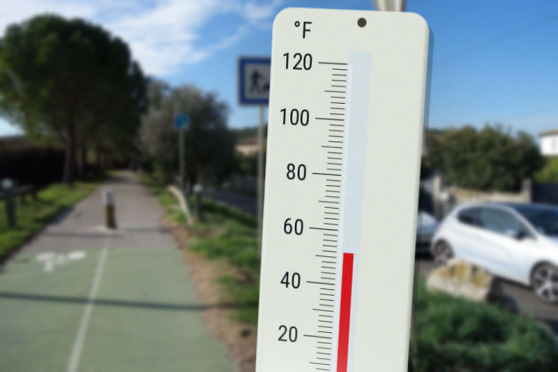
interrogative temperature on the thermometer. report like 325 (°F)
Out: 52 (°F)
